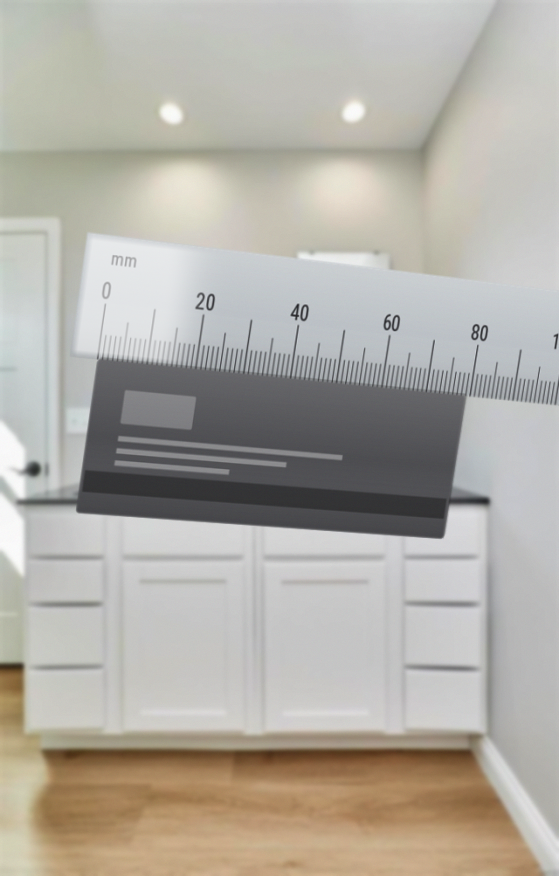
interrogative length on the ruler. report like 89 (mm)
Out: 79 (mm)
